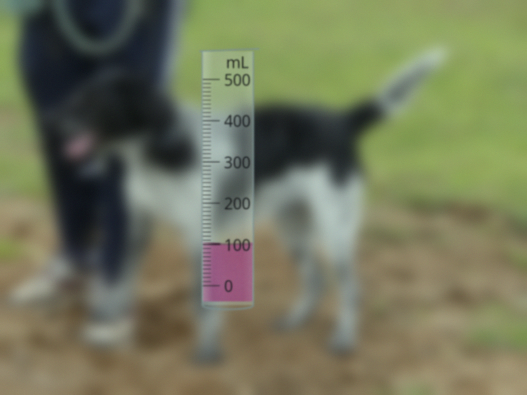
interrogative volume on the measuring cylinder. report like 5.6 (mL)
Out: 100 (mL)
